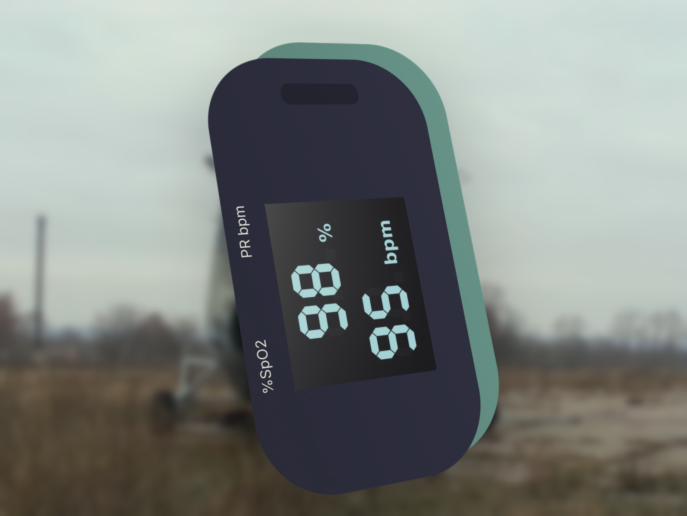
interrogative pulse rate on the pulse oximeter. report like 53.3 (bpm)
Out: 95 (bpm)
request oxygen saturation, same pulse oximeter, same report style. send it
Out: 98 (%)
